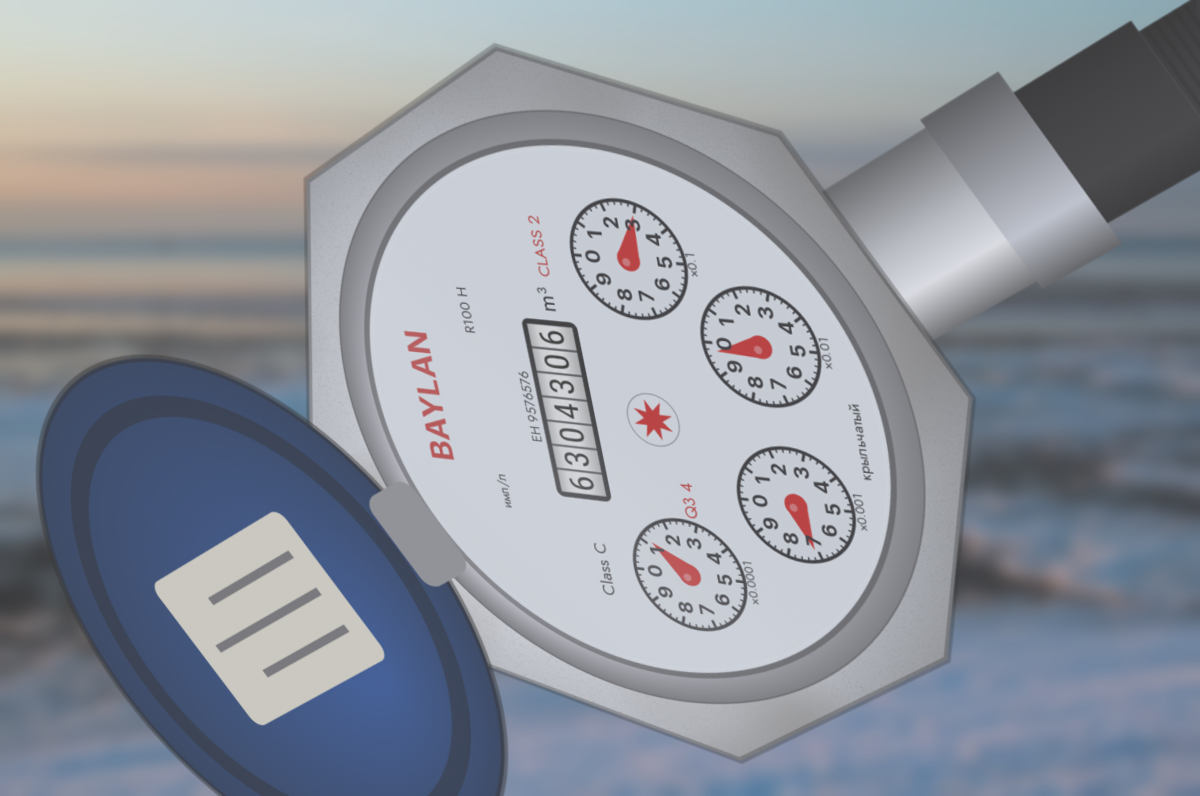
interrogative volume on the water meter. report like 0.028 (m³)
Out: 6304306.2971 (m³)
